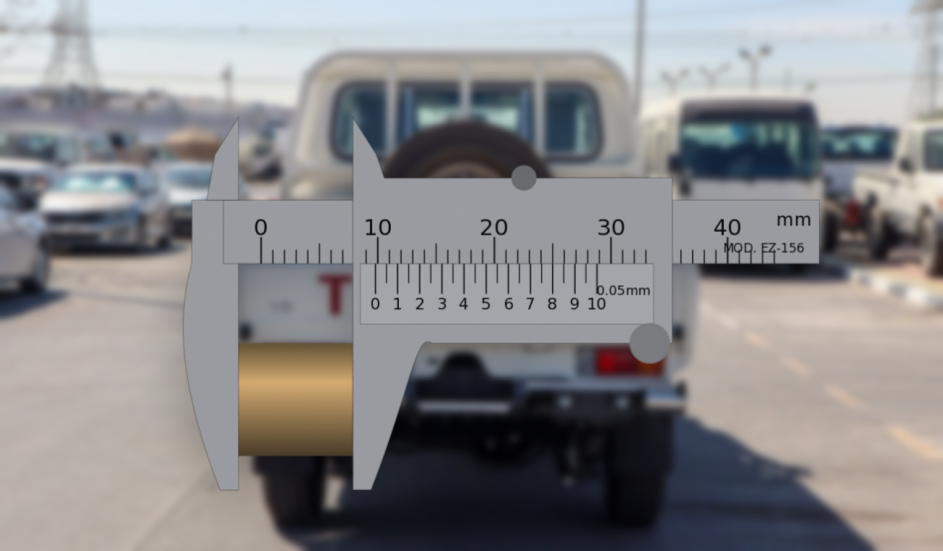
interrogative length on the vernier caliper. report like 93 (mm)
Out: 9.8 (mm)
